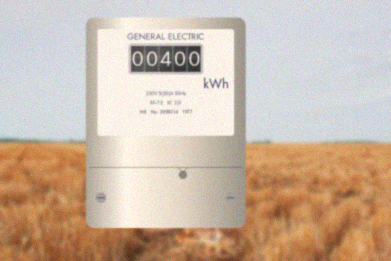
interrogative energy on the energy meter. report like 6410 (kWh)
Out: 400 (kWh)
